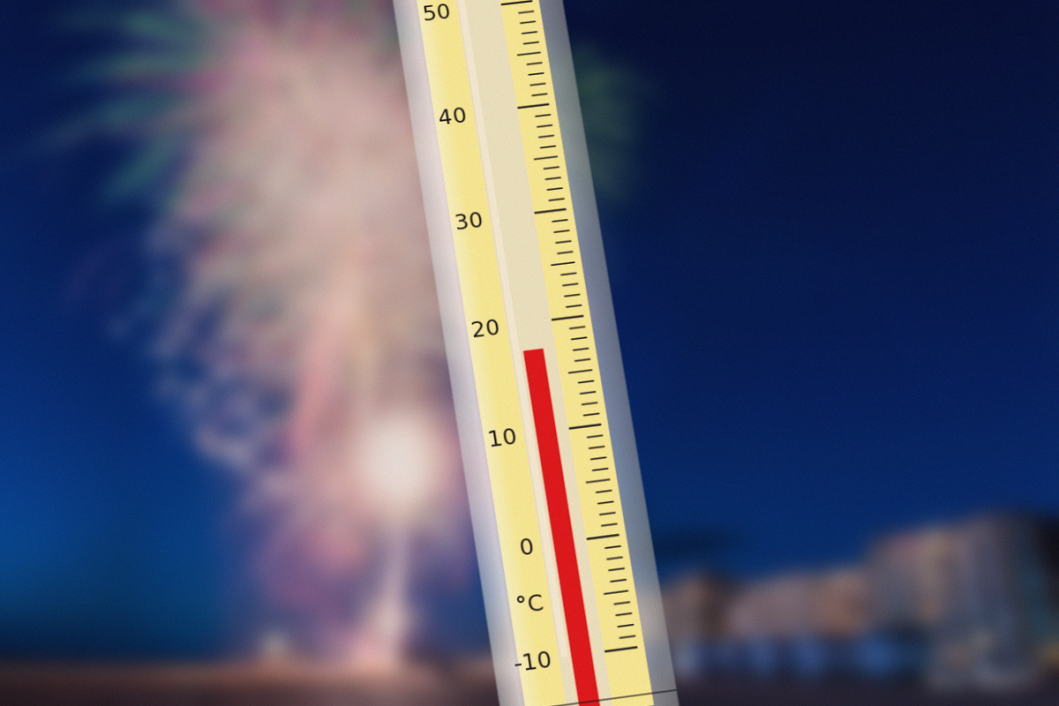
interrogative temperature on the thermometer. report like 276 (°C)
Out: 17.5 (°C)
